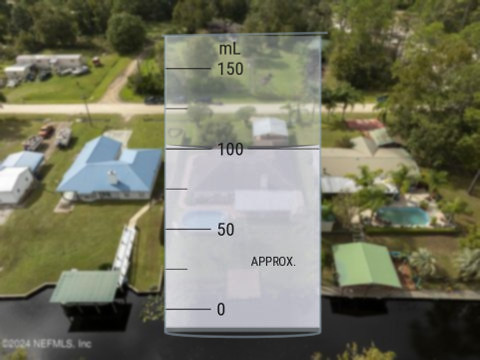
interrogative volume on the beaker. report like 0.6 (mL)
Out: 100 (mL)
